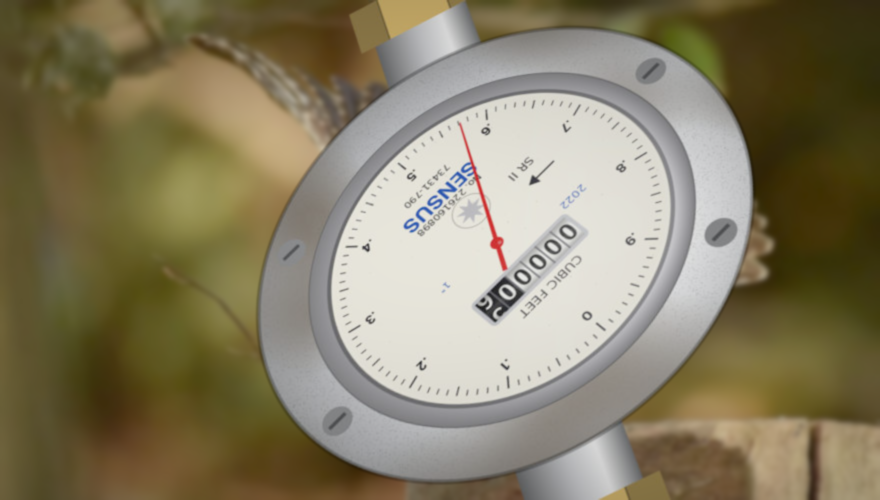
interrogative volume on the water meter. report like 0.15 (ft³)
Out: 5.57 (ft³)
